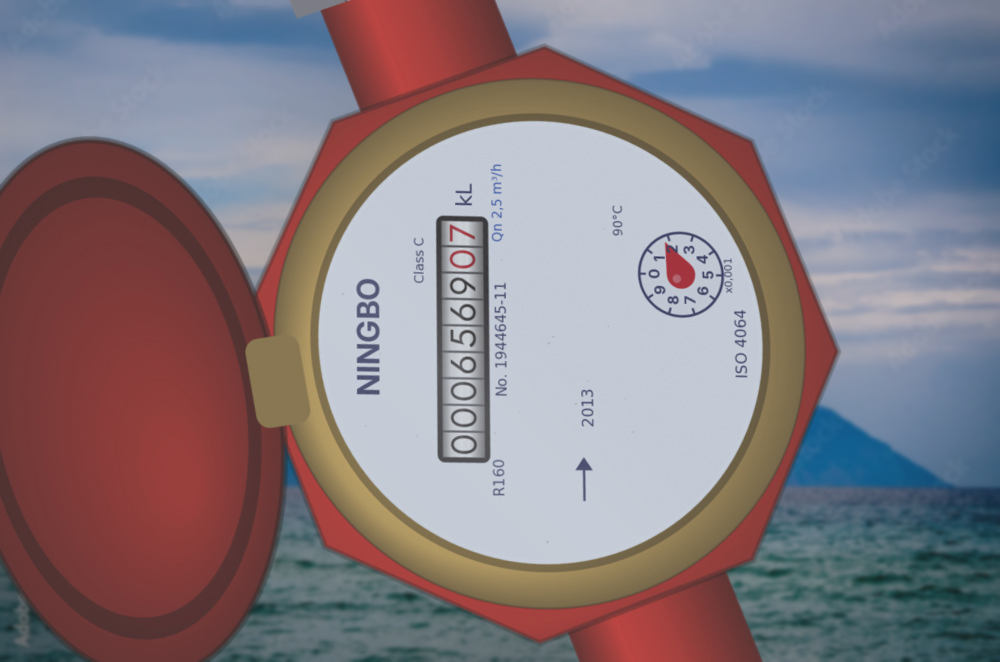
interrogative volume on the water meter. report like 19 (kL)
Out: 6569.071 (kL)
